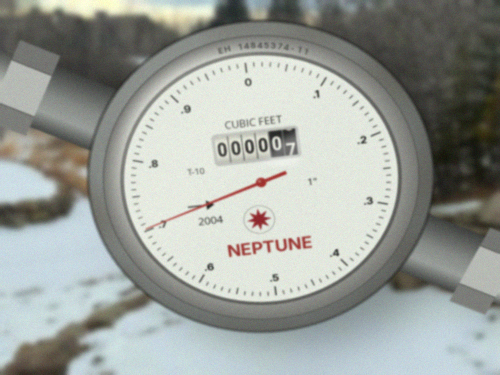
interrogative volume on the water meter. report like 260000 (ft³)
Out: 6.70 (ft³)
